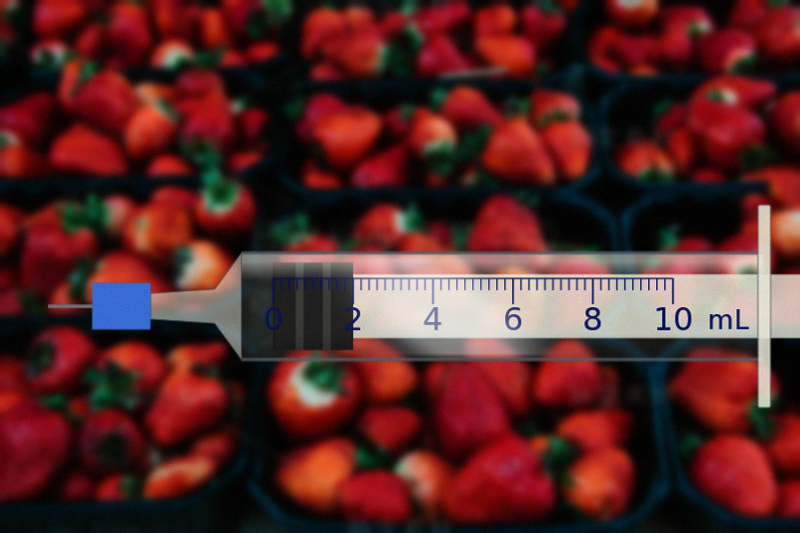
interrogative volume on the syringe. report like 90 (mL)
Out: 0 (mL)
